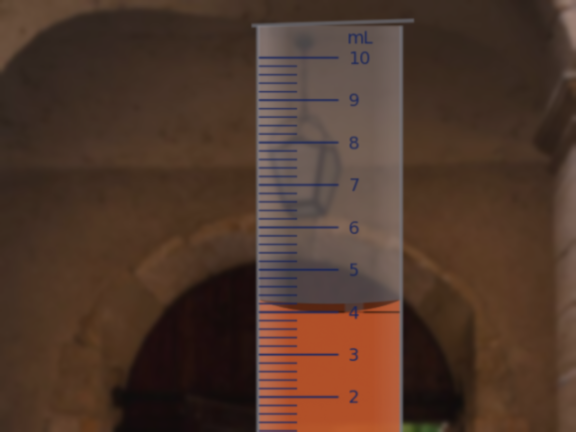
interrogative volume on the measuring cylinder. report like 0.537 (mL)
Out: 4 (mL)
